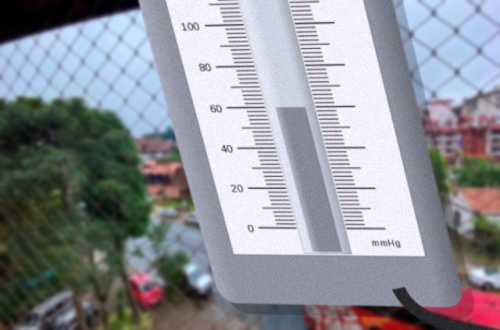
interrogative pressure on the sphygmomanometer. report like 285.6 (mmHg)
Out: 60 (mmHg)
